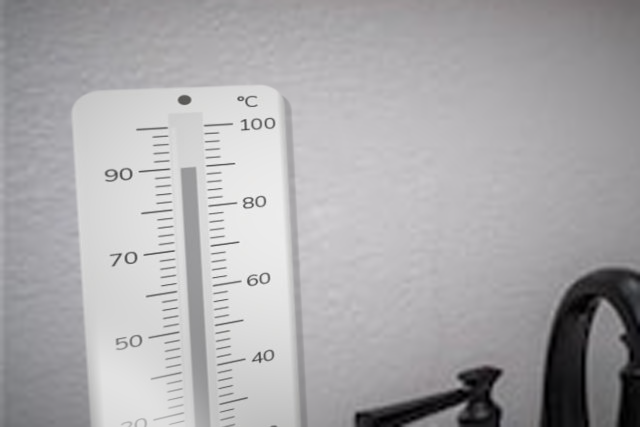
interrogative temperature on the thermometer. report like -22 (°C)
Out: 90 (°C)
